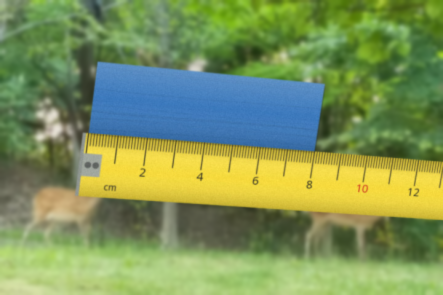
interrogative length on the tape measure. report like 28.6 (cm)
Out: 8 (cm)
